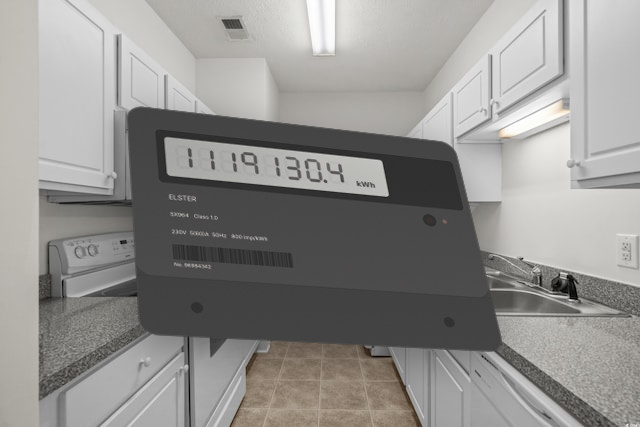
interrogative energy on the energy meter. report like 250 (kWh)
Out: 1119130.4 (kWh)
